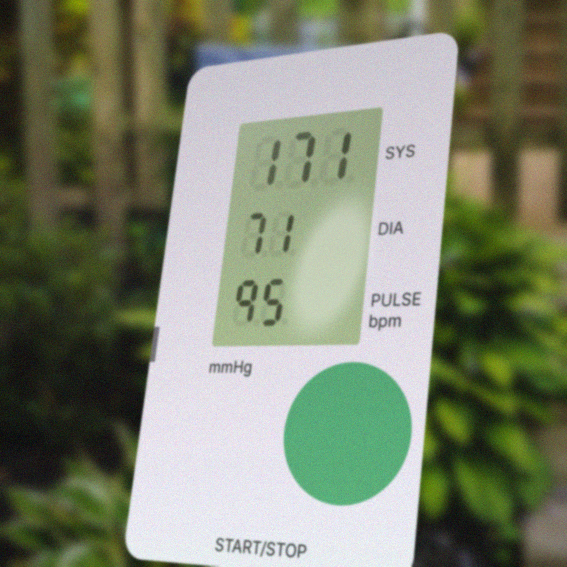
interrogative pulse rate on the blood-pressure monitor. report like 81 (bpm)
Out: 95 (bpm)
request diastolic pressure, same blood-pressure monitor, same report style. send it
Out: 71 (mmHg)
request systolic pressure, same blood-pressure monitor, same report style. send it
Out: 171 (mmHg)
